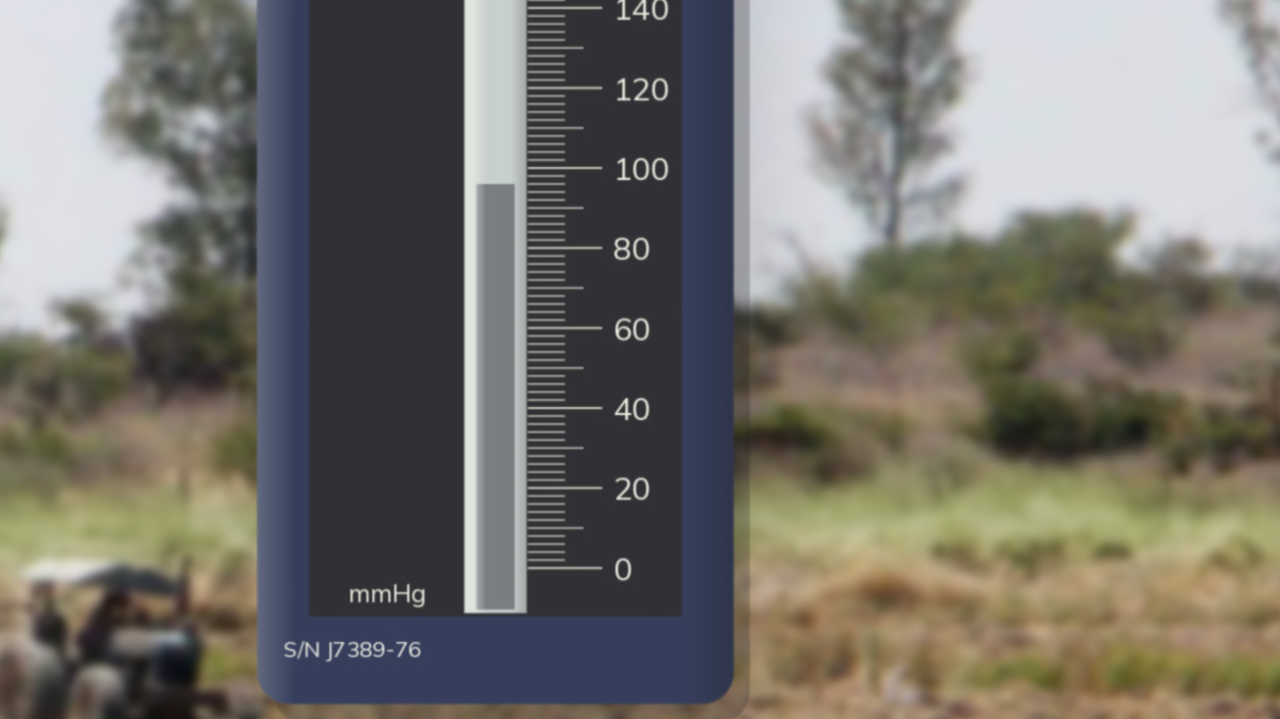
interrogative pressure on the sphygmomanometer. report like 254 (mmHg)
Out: 96 (mmHg)
